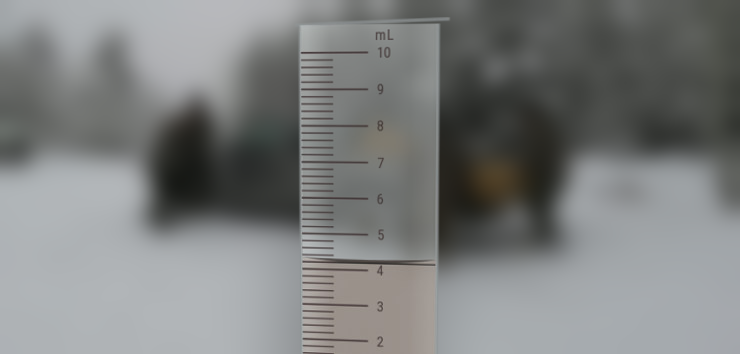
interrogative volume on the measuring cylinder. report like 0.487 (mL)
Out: 4.2 (mL)
